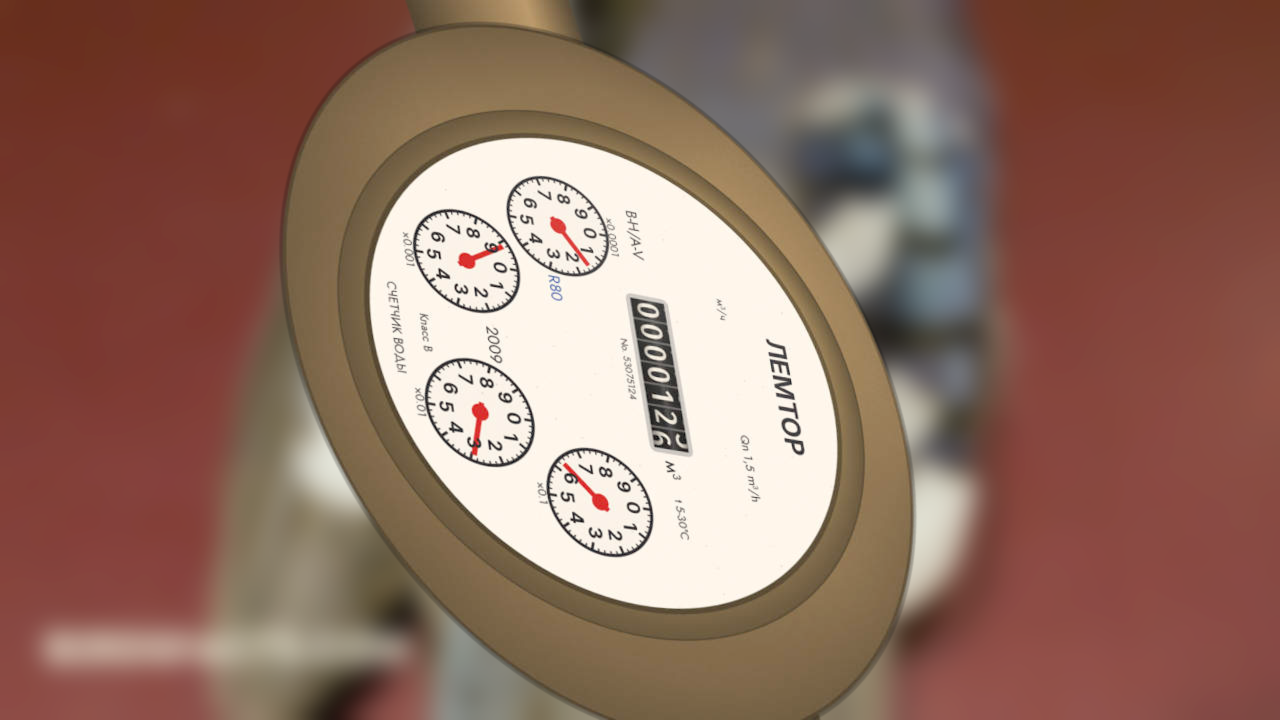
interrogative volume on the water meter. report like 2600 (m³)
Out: 125.6291 (m³)
